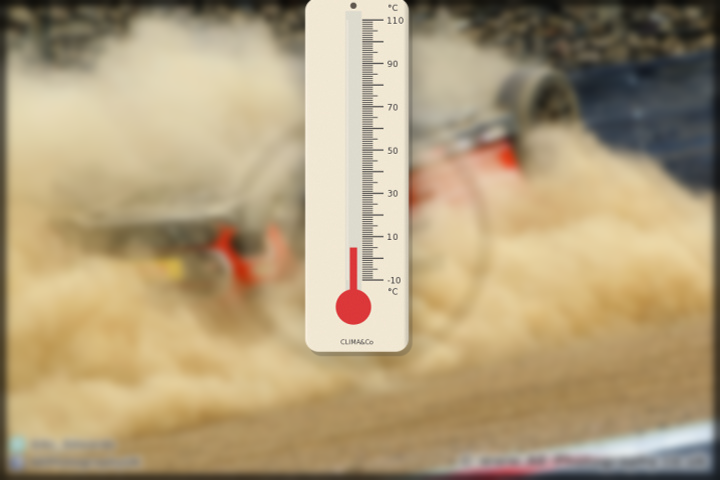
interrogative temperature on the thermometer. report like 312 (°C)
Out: 5 (°C)
